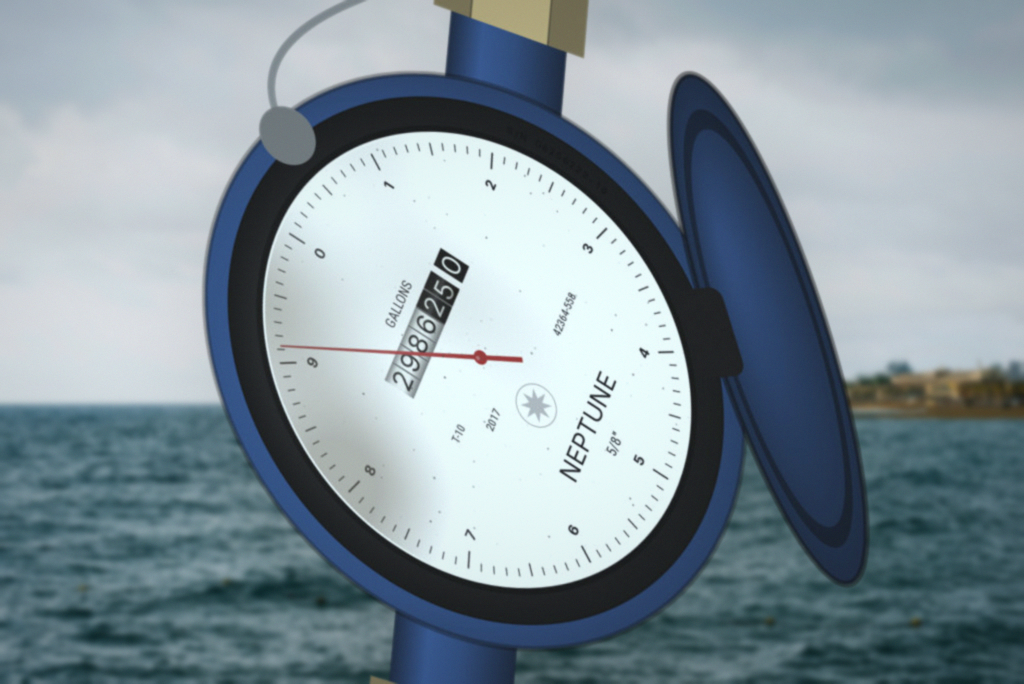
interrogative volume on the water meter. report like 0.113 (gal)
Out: 2986249.1 (gal)
